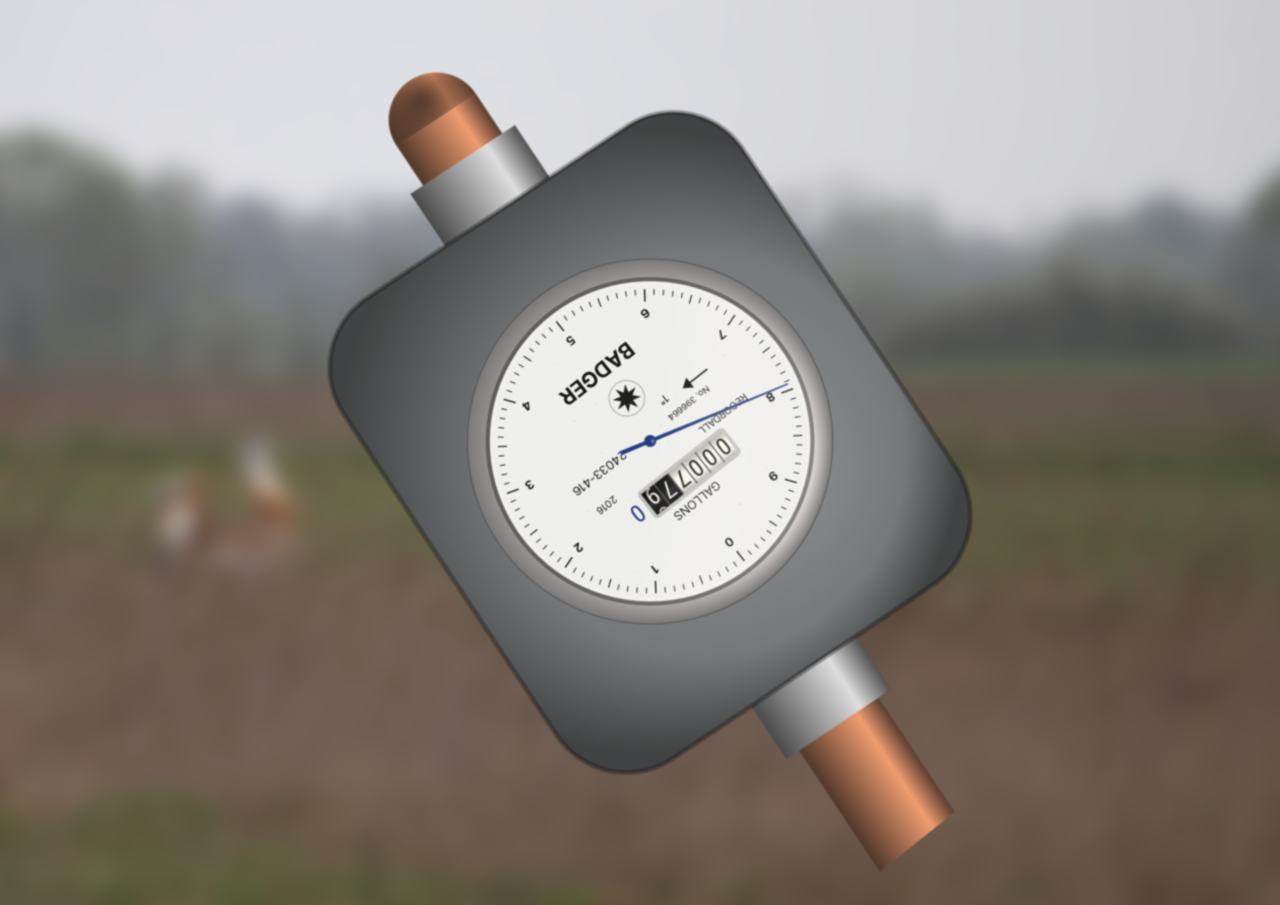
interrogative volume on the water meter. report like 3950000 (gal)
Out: 7787.9 (gal)
